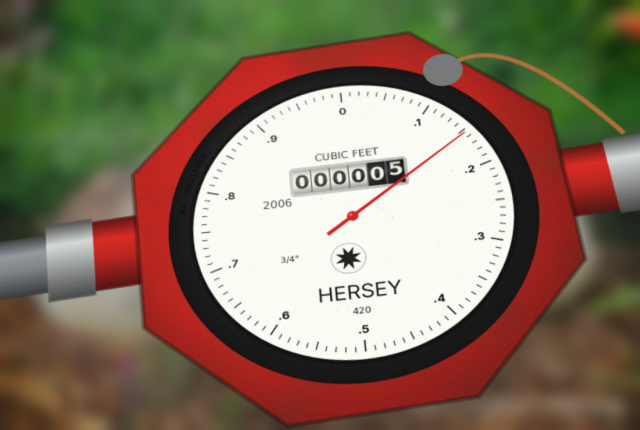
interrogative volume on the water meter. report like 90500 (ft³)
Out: 5.15 (ft³)
